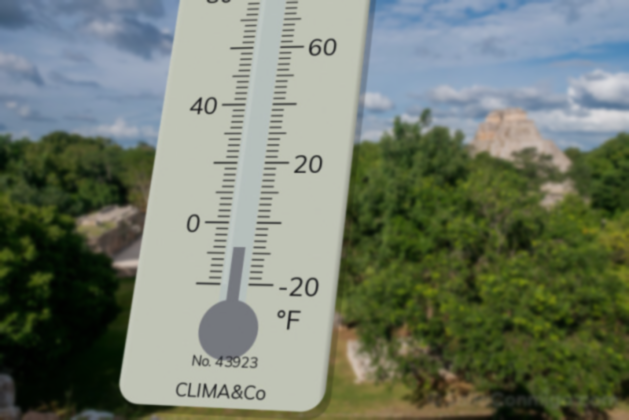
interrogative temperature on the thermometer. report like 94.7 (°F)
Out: -8 (°F)
